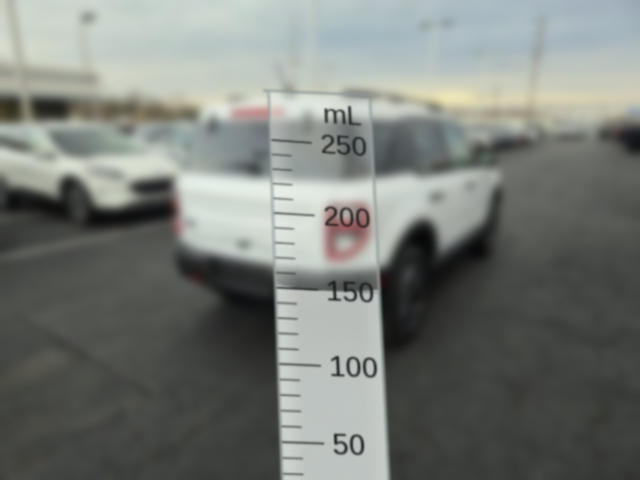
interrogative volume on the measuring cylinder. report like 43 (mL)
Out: 150 (mL)
